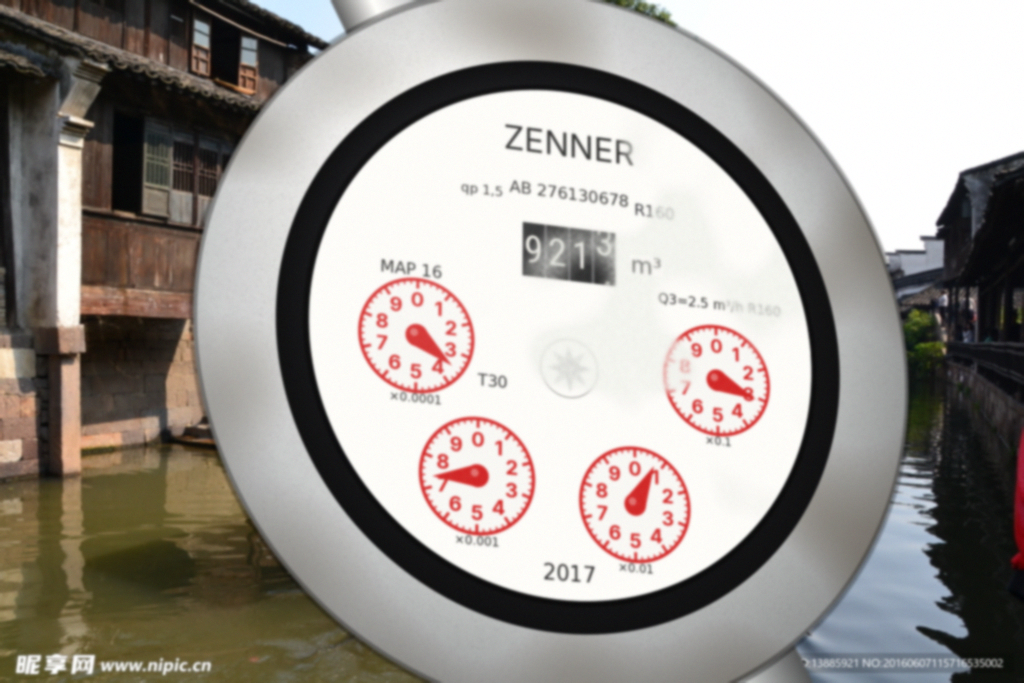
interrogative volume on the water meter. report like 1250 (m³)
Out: 9213.3073 (m³)
